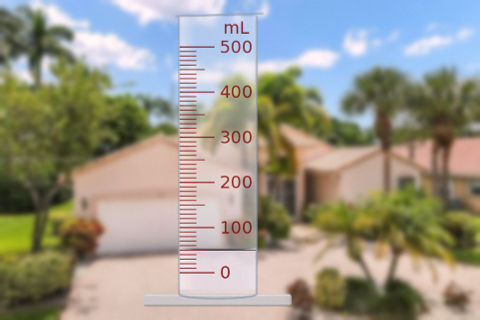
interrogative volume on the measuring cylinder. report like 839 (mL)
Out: 50 (mL)
